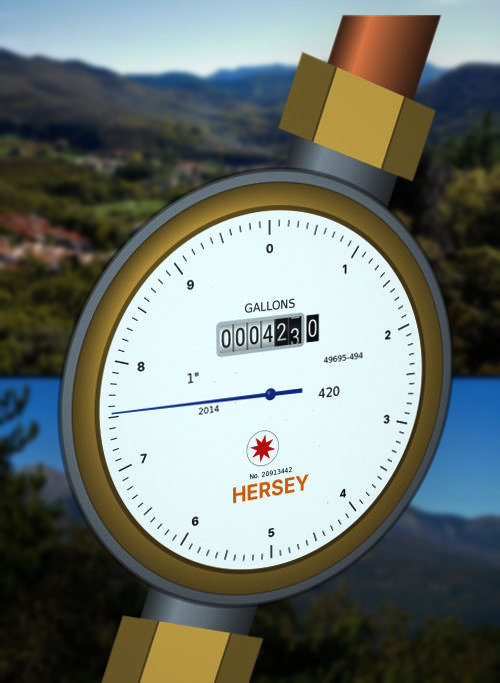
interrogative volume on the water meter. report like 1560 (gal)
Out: 4227.5 (gal)
